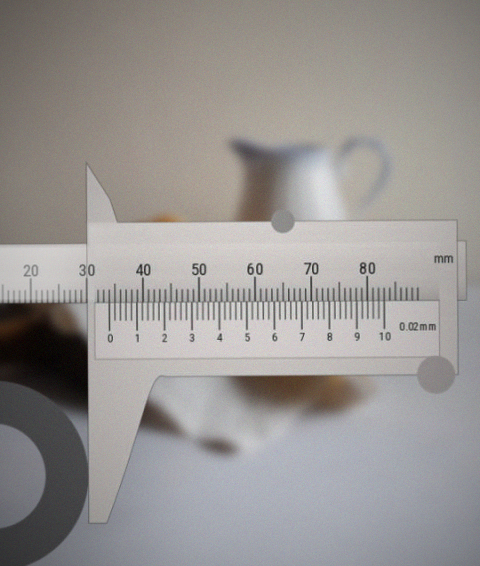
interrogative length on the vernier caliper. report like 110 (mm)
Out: 34.0 (mm)
